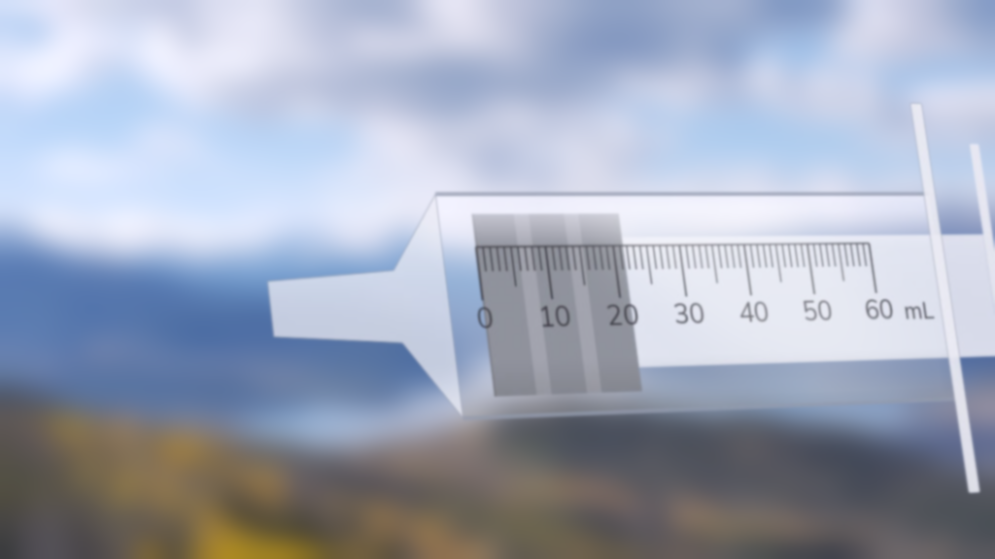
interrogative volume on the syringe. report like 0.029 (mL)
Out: 0 (mL)
